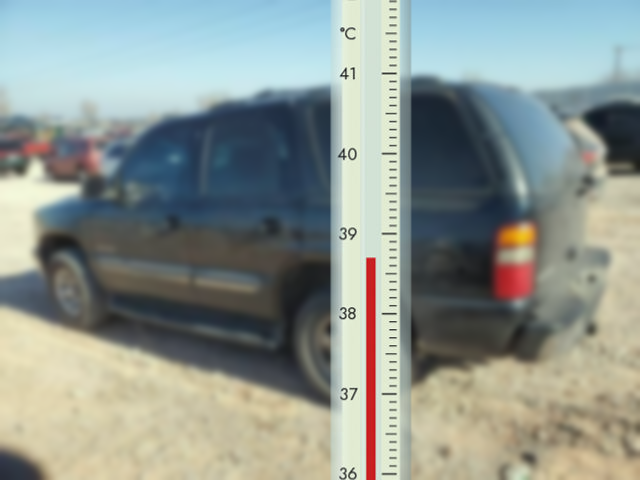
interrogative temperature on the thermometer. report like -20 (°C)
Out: 38.7 (°C)
